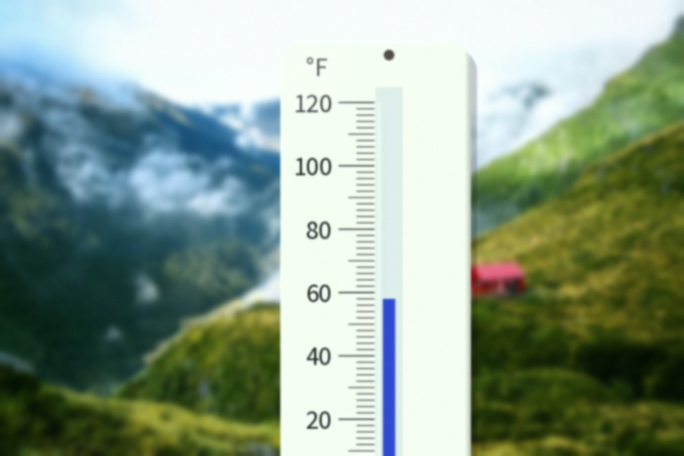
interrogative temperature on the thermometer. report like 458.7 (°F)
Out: 58 (°F)
